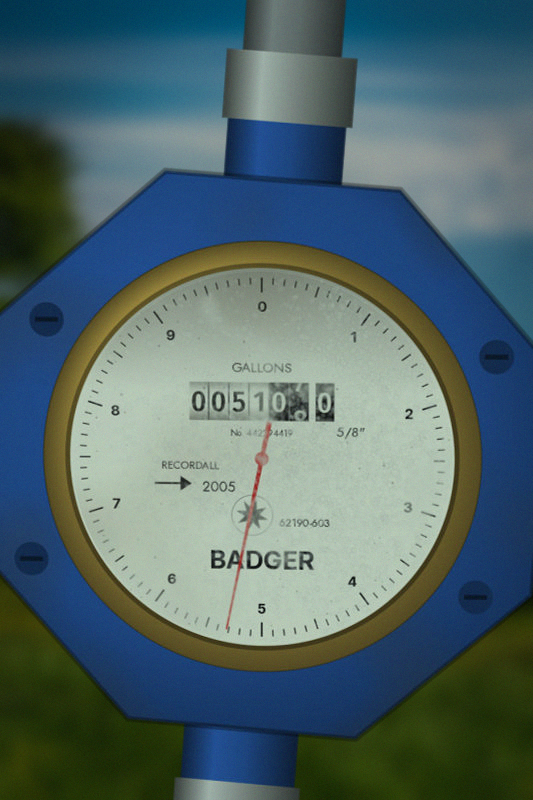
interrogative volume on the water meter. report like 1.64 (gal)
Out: 51075.3 (gal)
